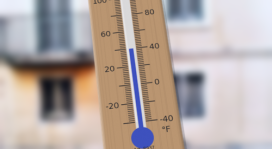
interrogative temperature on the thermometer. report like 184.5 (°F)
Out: 40 (°F)
